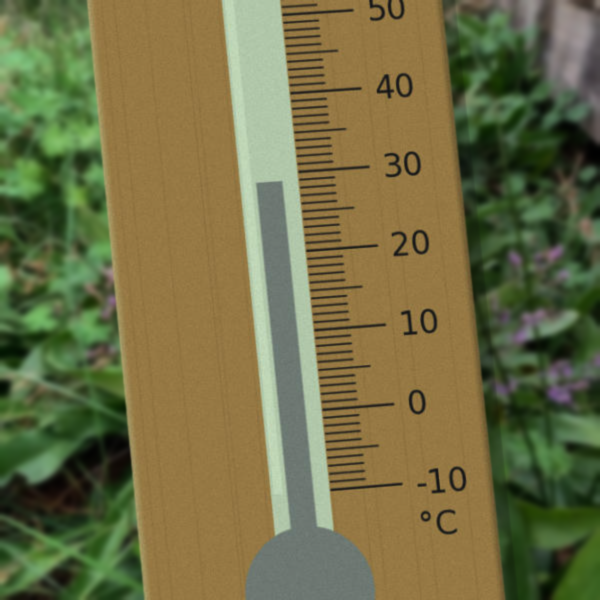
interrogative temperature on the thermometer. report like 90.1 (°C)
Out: 29 (°C)
